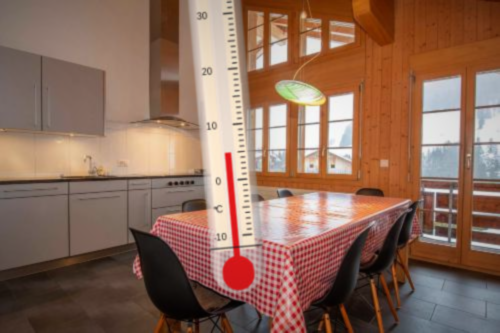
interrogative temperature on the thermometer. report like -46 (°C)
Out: 5 (°C)
